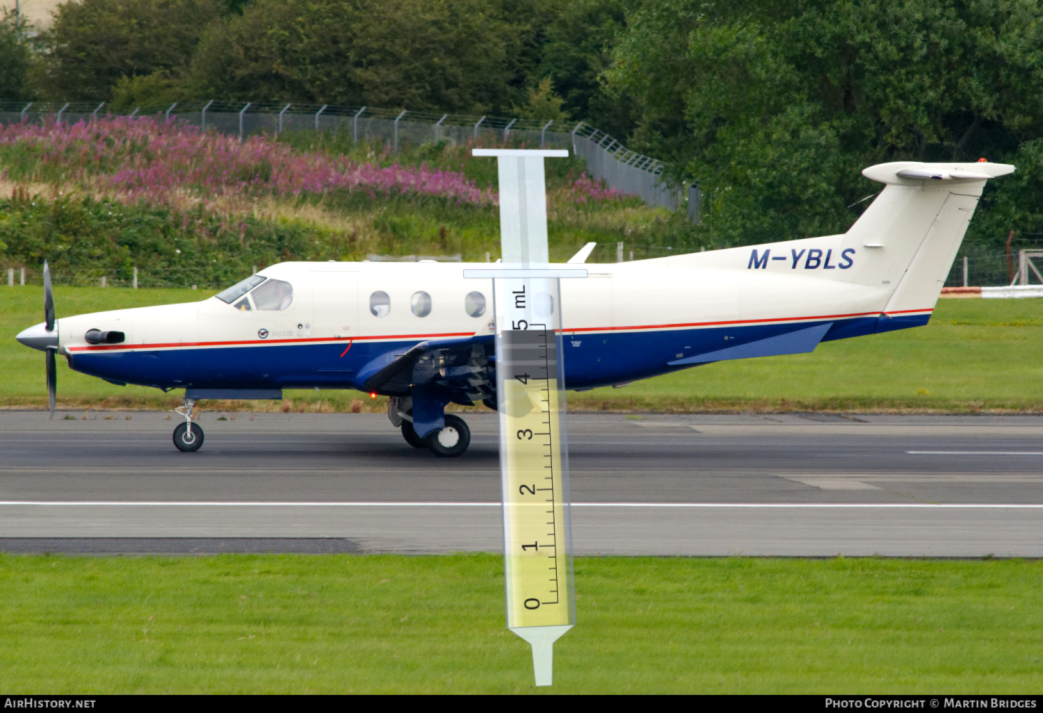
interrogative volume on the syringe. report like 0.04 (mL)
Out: 4 (mL)
